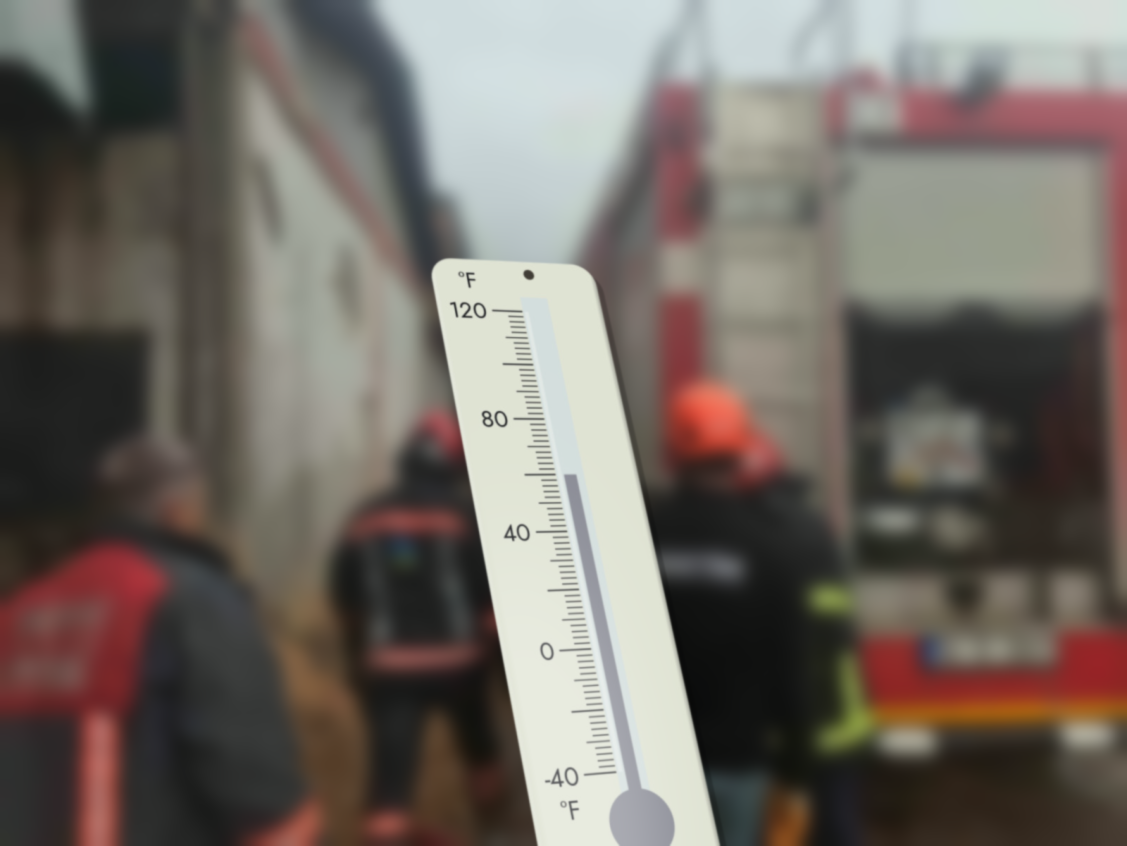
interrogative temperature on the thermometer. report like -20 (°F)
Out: 60 (°F)
